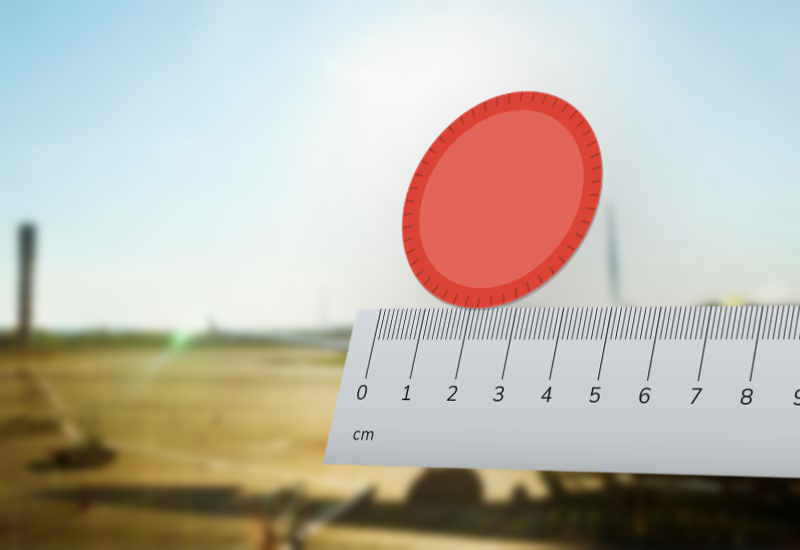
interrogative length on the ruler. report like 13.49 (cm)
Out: 4.3 (cm)
